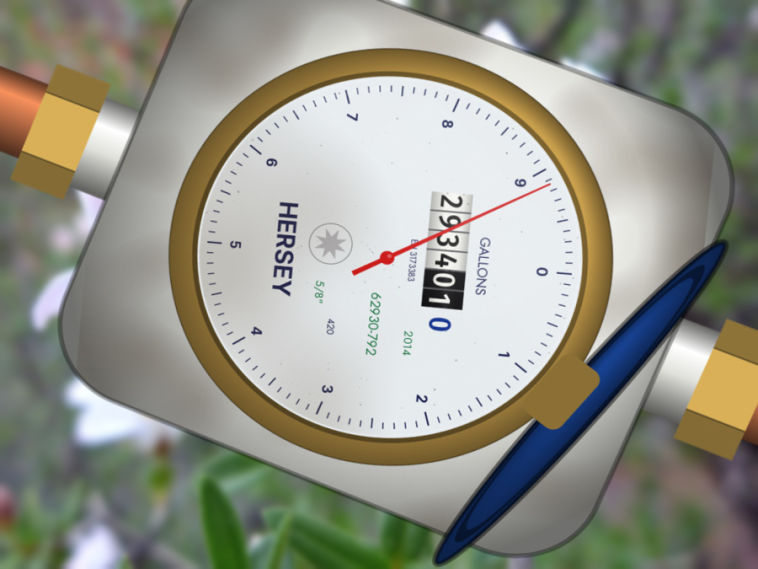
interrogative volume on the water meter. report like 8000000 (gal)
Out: 2934009.1 (gal)
